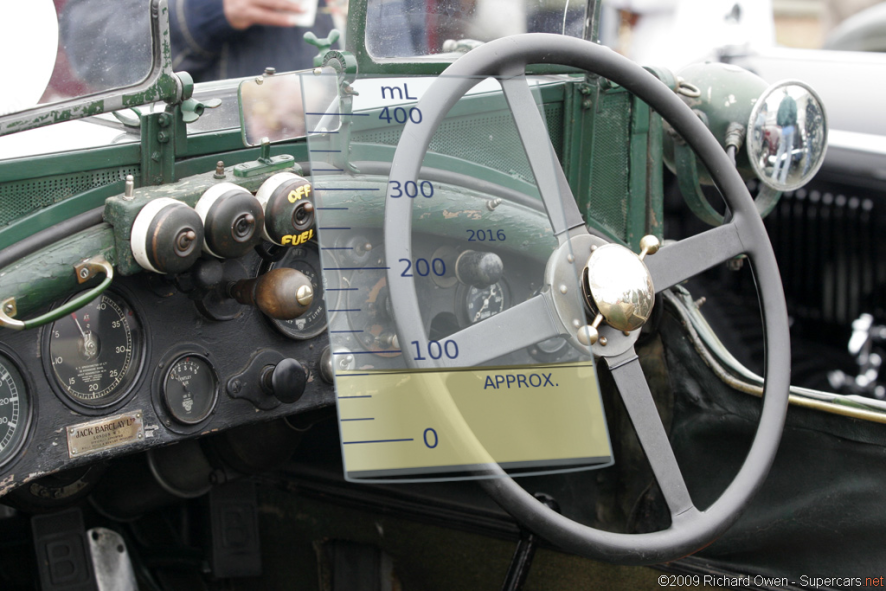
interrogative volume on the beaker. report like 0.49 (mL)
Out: 75 (mL)
